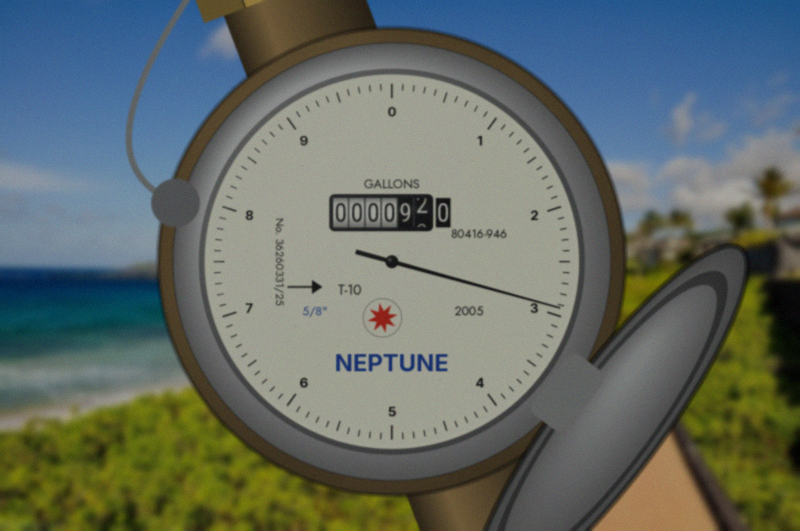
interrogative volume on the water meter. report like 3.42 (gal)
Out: 922.9 (gal)
